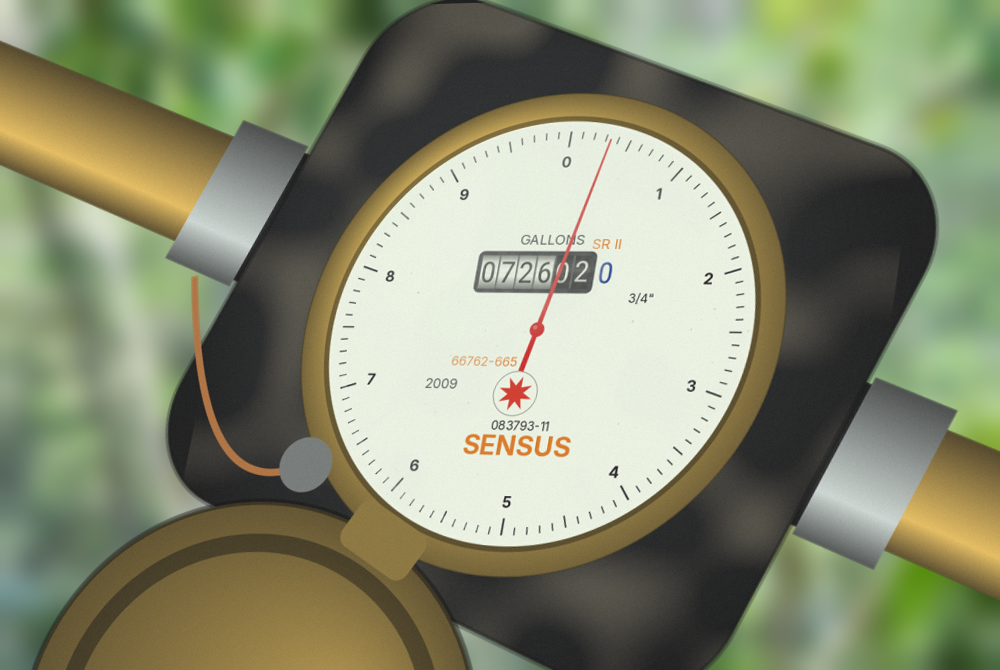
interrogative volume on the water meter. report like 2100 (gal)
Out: 726020.3 (gal)
